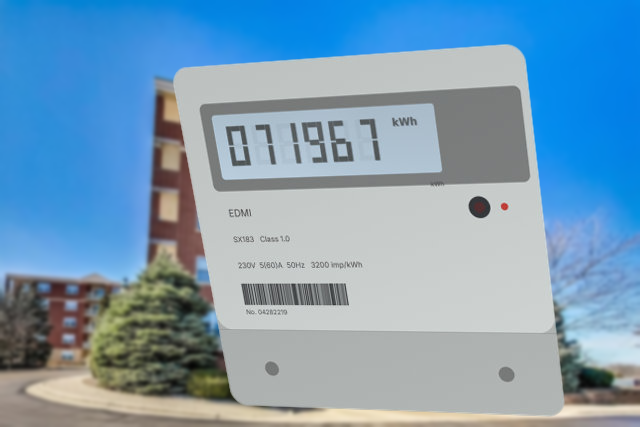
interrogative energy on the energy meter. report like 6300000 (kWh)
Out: 71967 (kWh)
